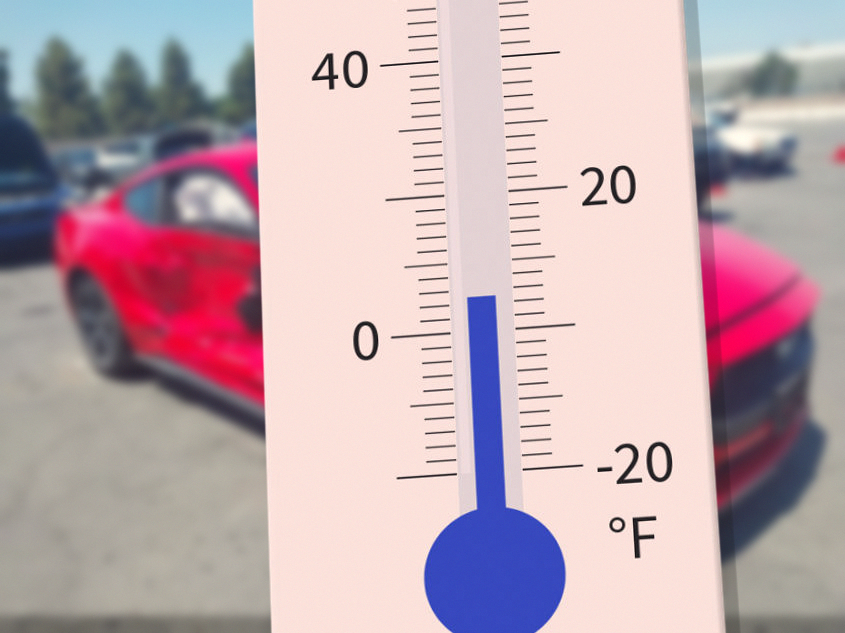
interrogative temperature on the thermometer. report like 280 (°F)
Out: 5 (°F)
